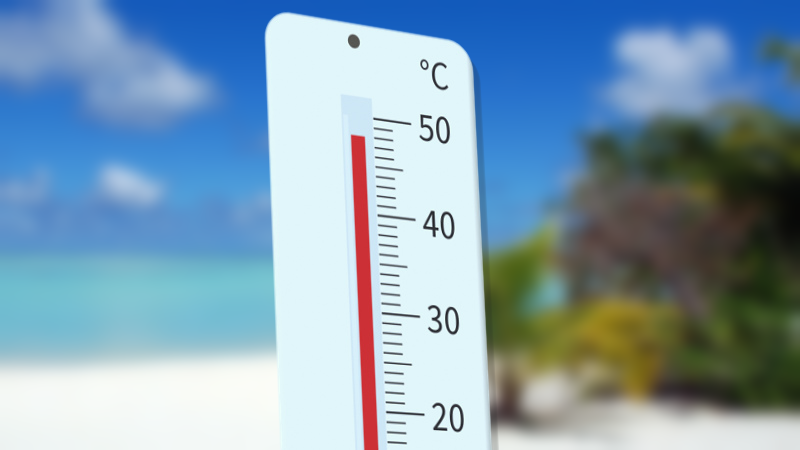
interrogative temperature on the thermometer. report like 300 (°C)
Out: 48 (°C)
